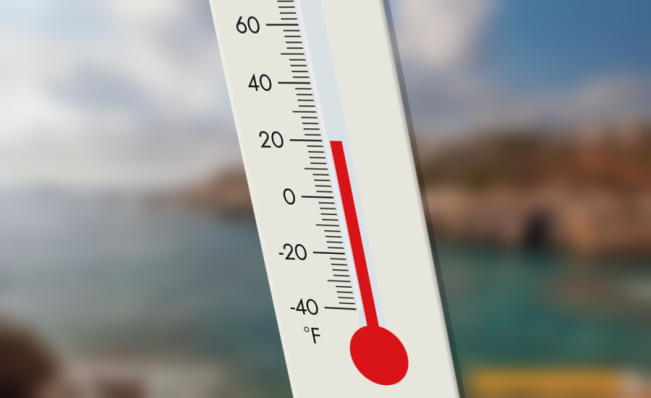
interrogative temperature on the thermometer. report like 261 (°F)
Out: 20 (°F)
